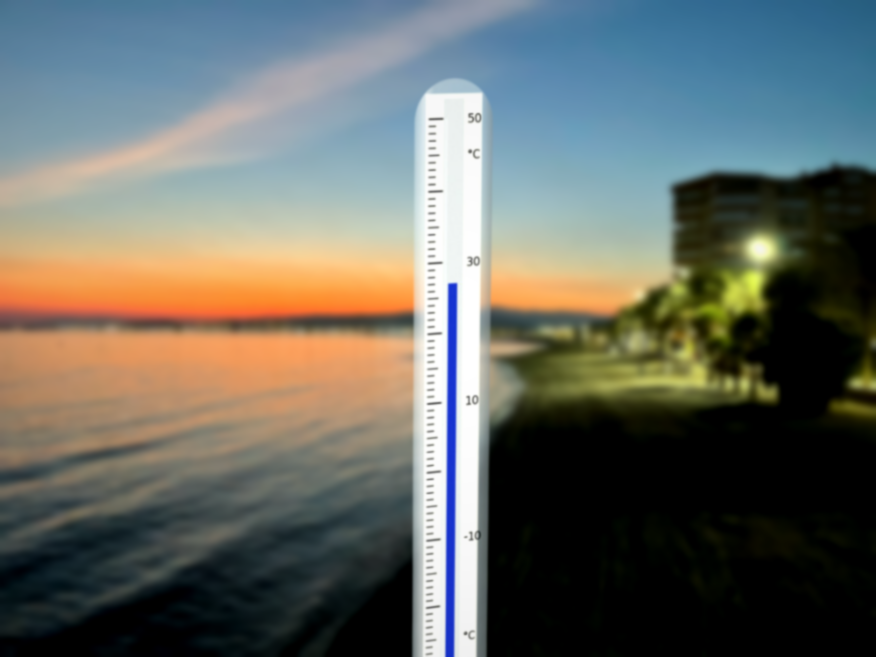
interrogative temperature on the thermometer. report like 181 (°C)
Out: 27 (°C)
